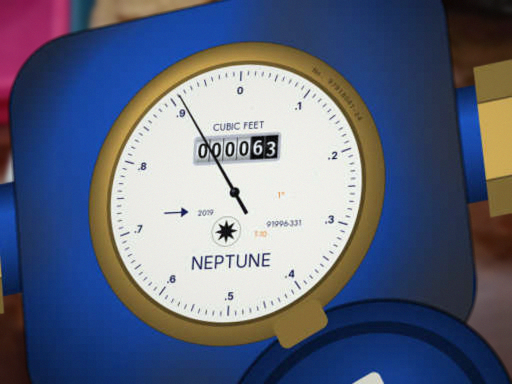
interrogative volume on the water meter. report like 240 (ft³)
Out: 62.91 (ft³)
